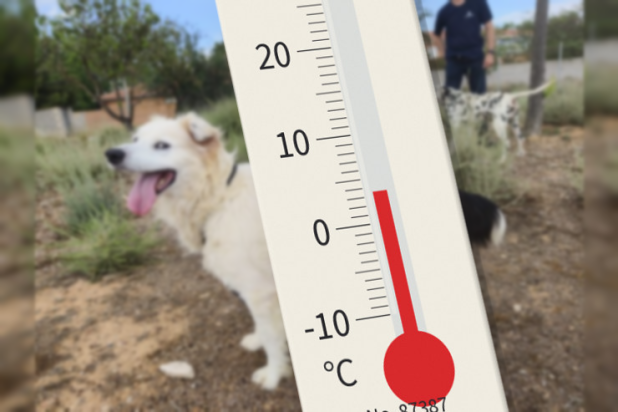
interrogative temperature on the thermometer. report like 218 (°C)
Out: 3.5 (°C)
